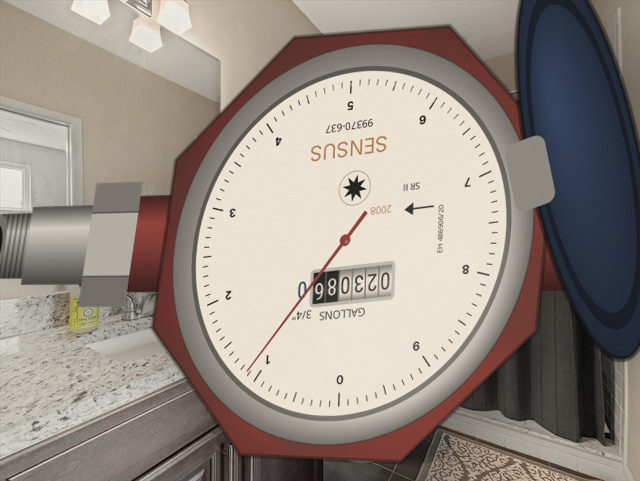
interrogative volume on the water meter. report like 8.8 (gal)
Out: 230861.1 (gal)
